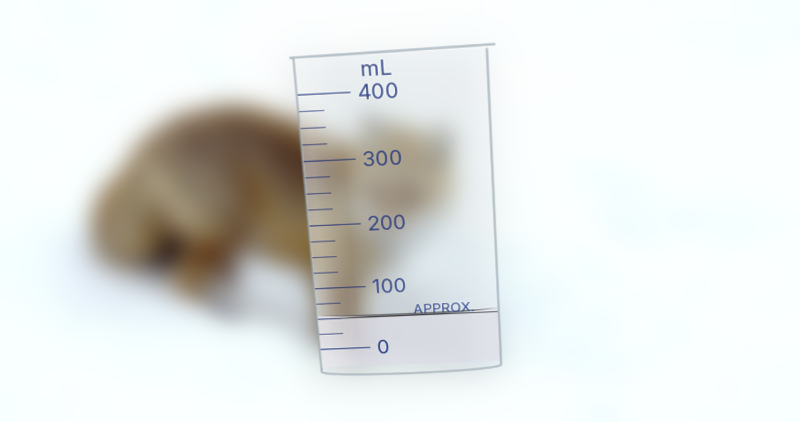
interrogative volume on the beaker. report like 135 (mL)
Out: 50 (mL)
